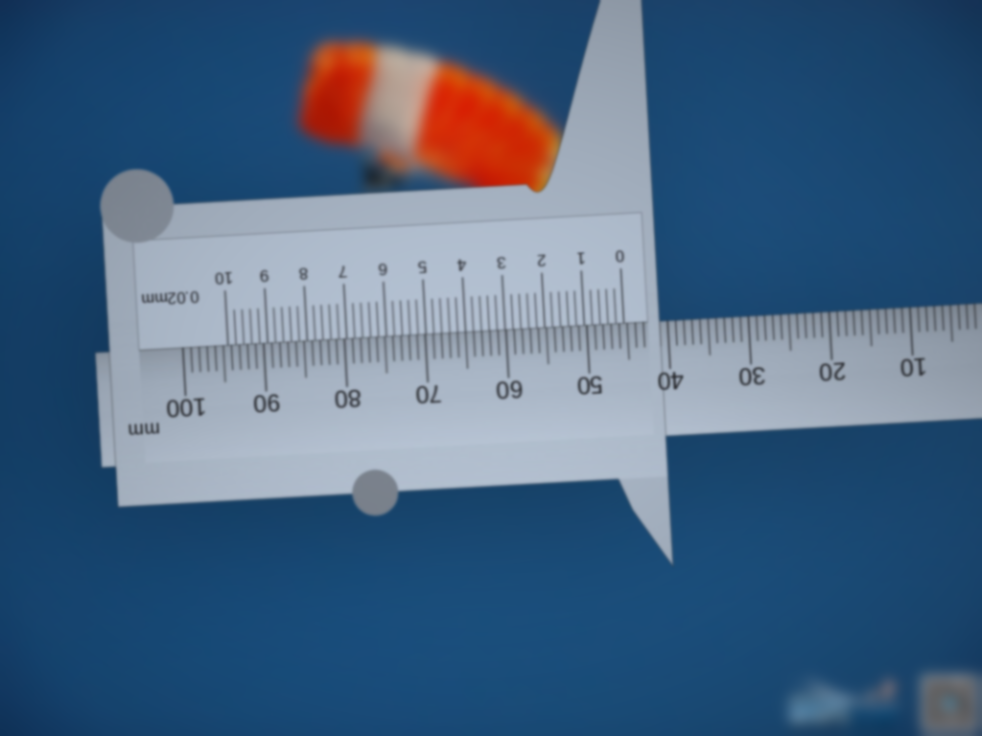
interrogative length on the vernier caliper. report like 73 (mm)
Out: 45.4 (mm)
